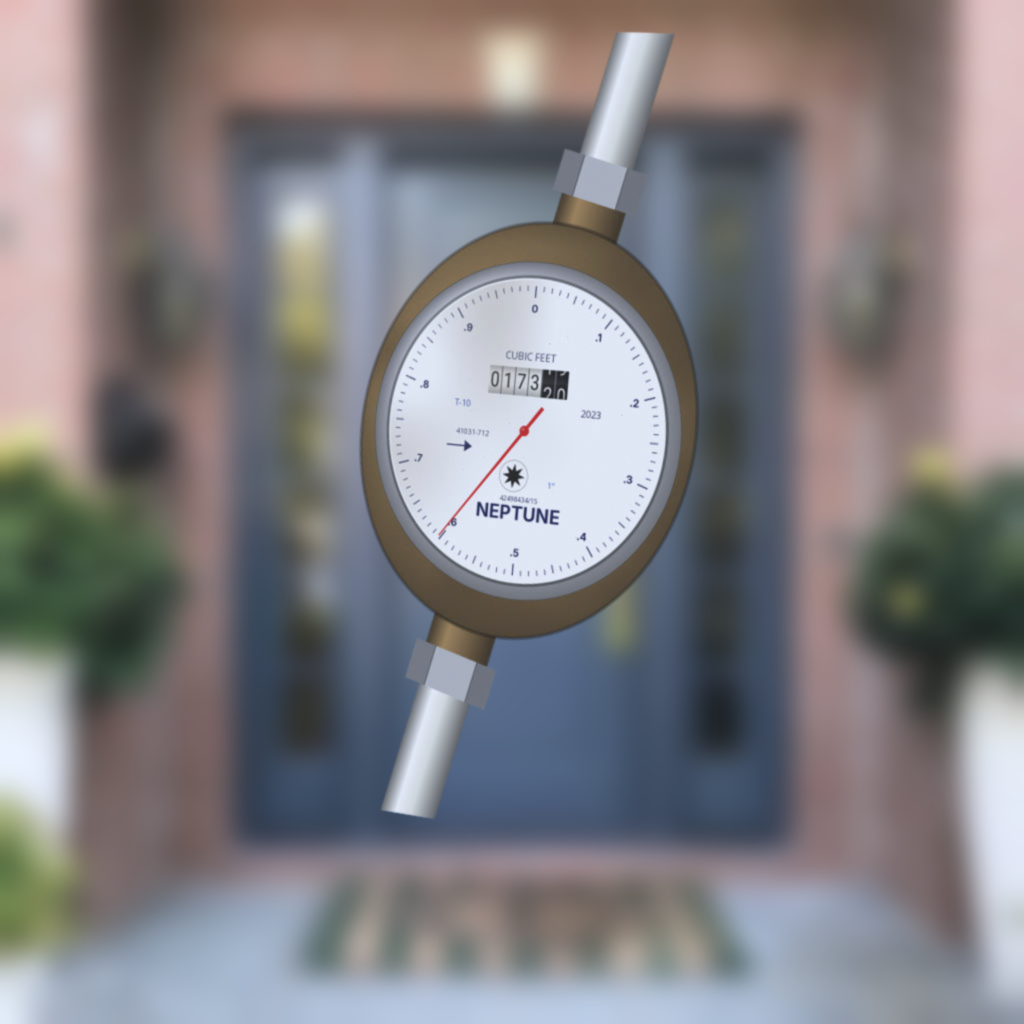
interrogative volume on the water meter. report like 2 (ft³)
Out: 17319.60 (ft³)
